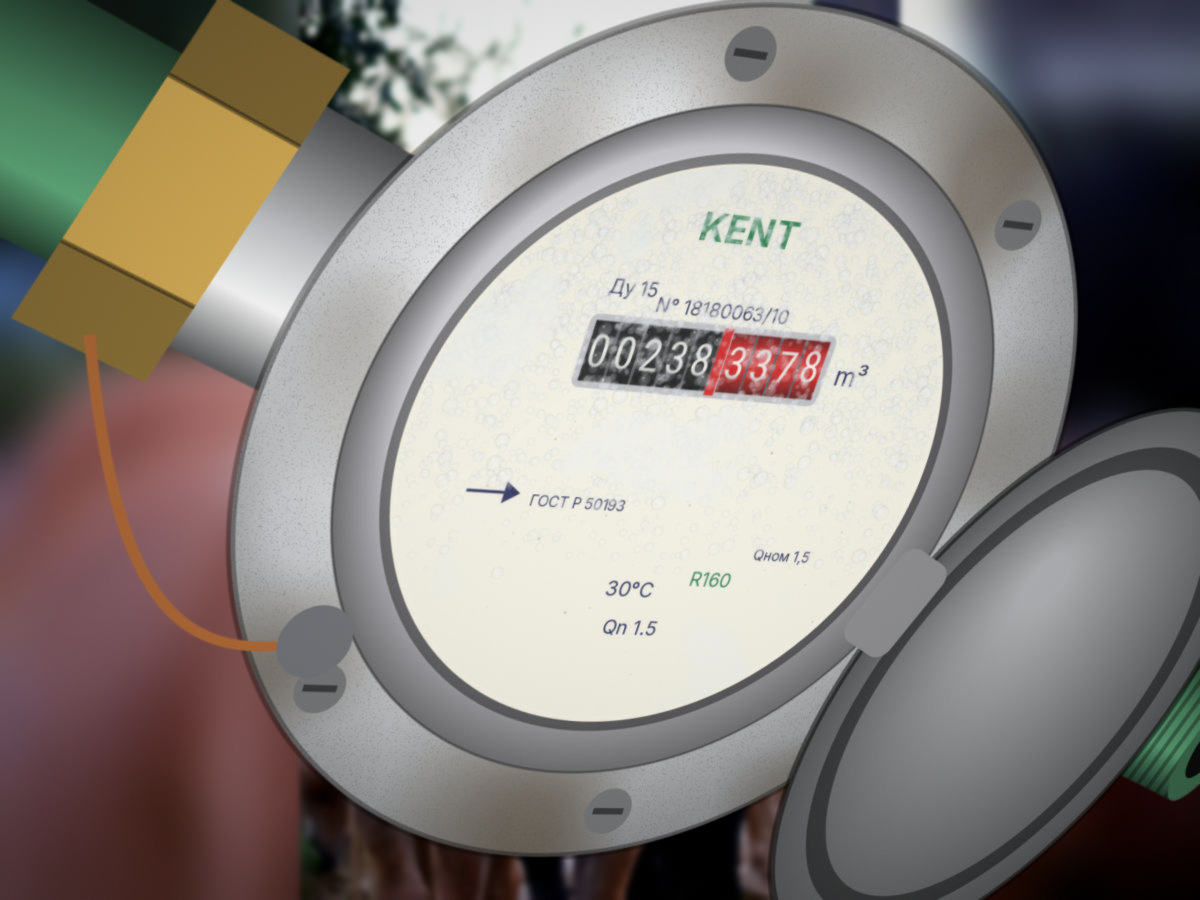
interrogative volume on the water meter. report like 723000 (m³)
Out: 238.3378 (m³)
